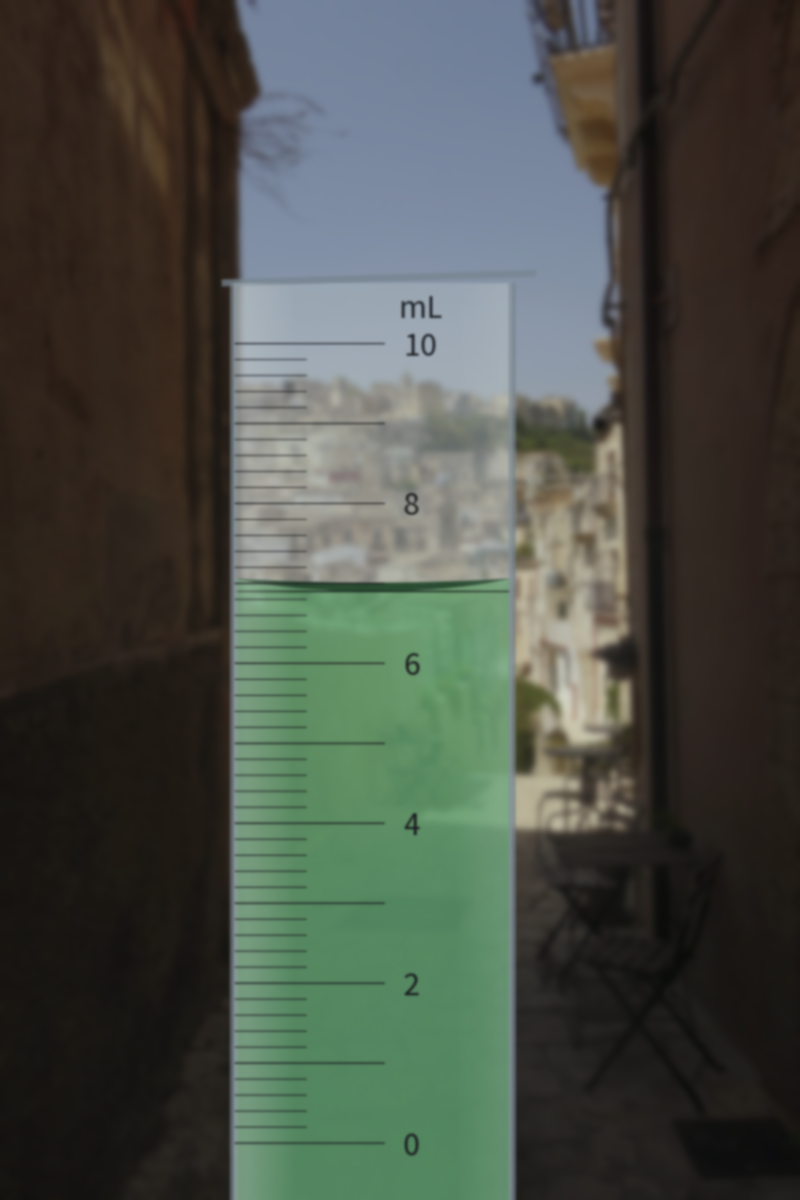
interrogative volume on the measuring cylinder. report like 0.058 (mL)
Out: 6.9 (mL)
